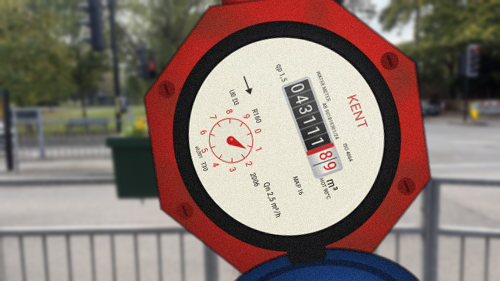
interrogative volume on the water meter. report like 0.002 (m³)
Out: 43111.891 (m³)
